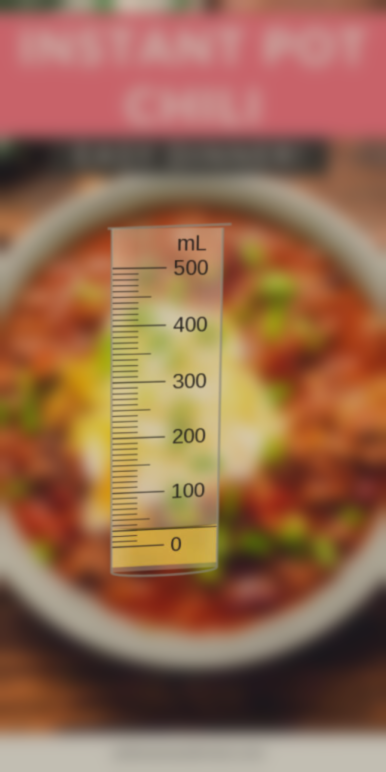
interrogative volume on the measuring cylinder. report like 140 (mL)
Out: 30 (mL)
